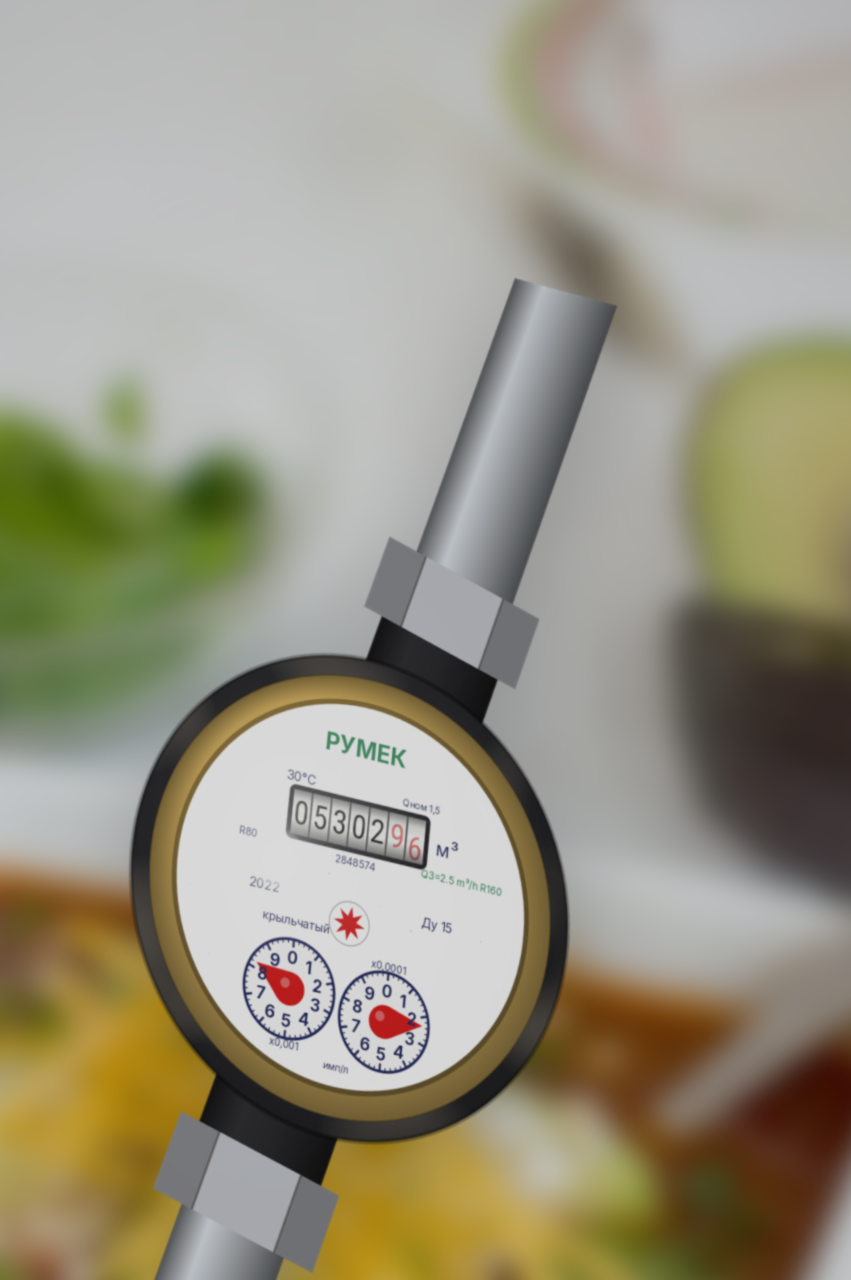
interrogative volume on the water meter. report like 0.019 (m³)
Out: 5302.9582 (m³)
